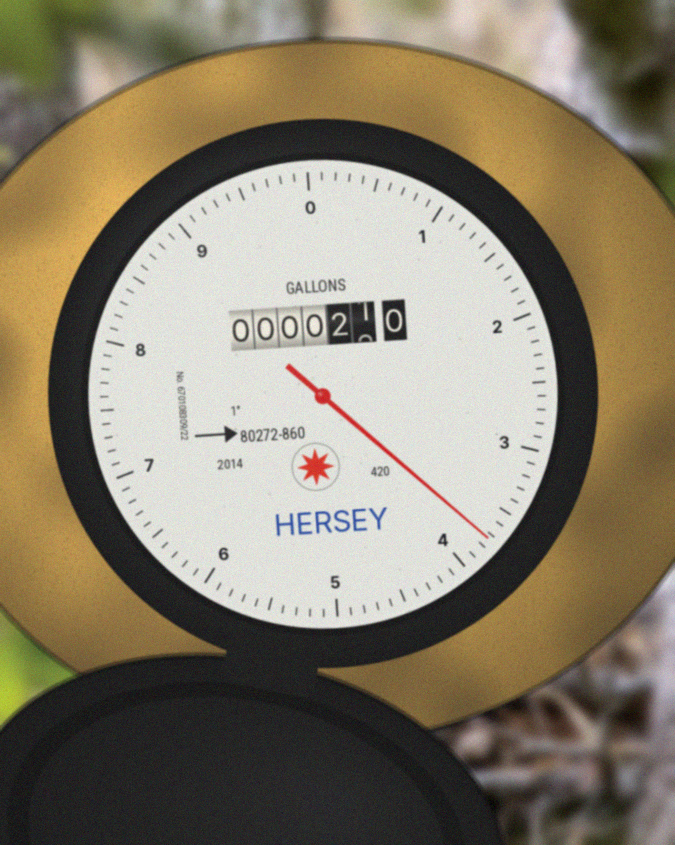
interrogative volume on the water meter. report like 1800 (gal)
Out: 213.7 (gal)
